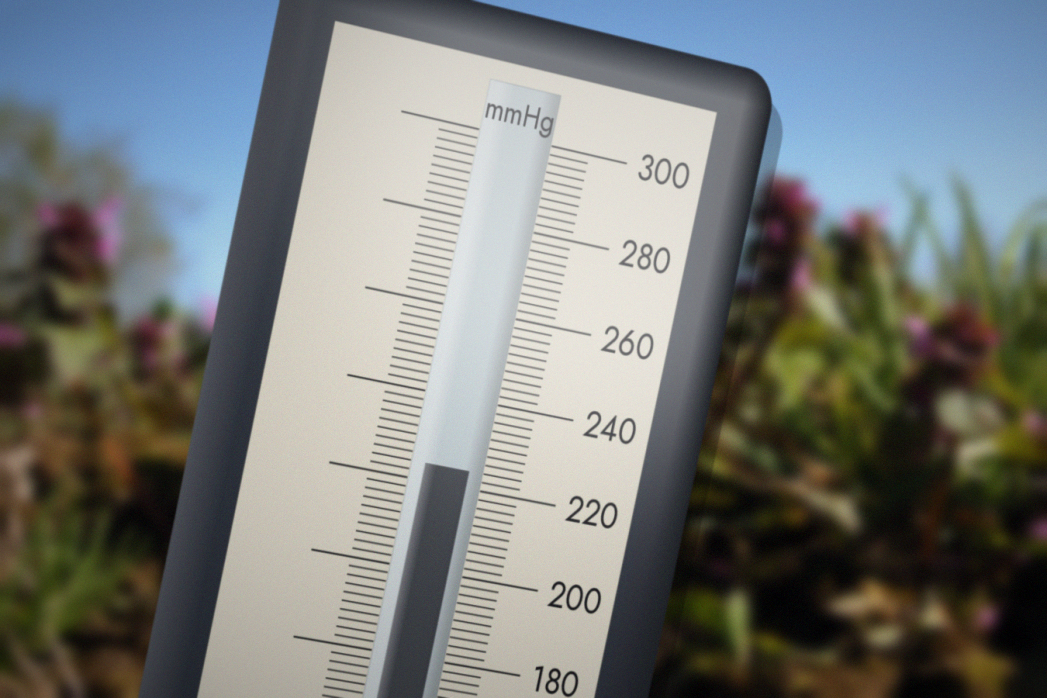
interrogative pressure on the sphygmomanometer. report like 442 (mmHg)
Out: 224 (mmHg)
